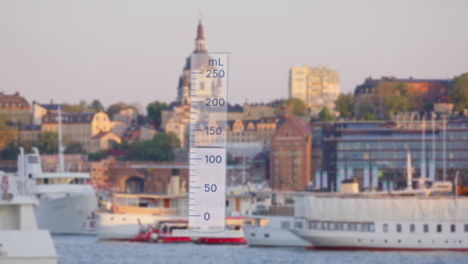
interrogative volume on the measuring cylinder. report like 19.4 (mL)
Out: 120 (mL)
